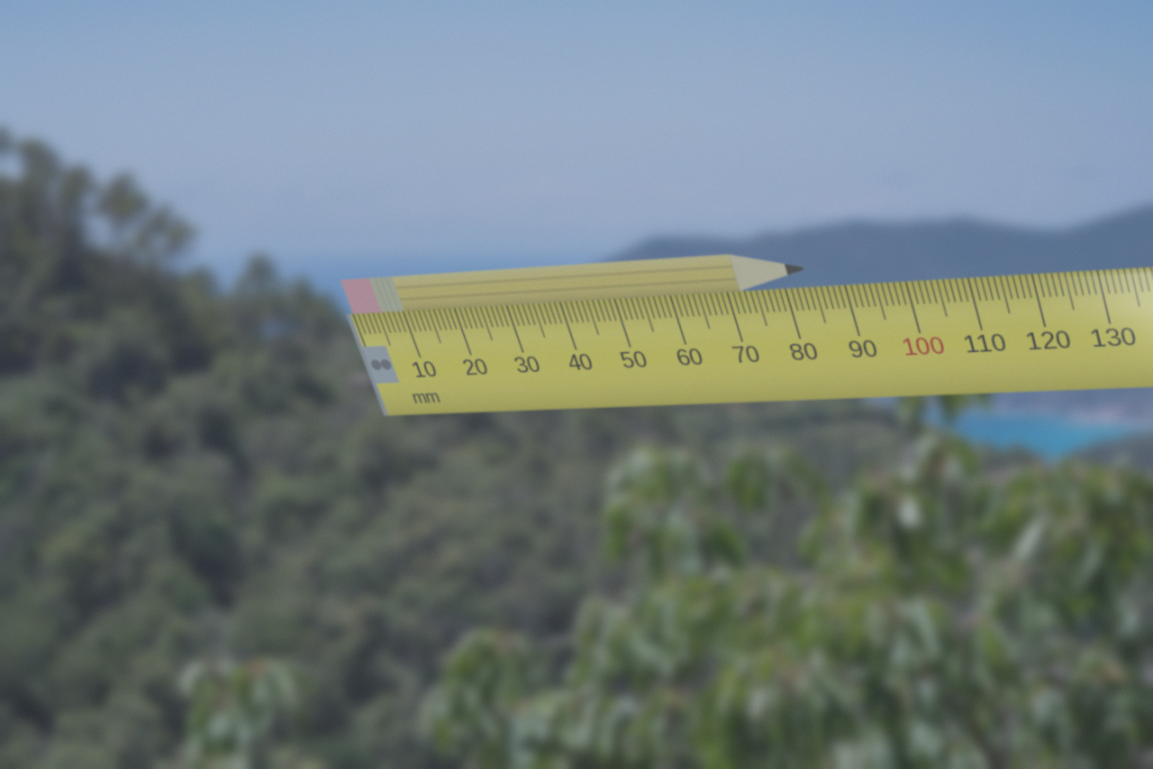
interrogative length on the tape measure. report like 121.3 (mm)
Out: 84 (mm)
